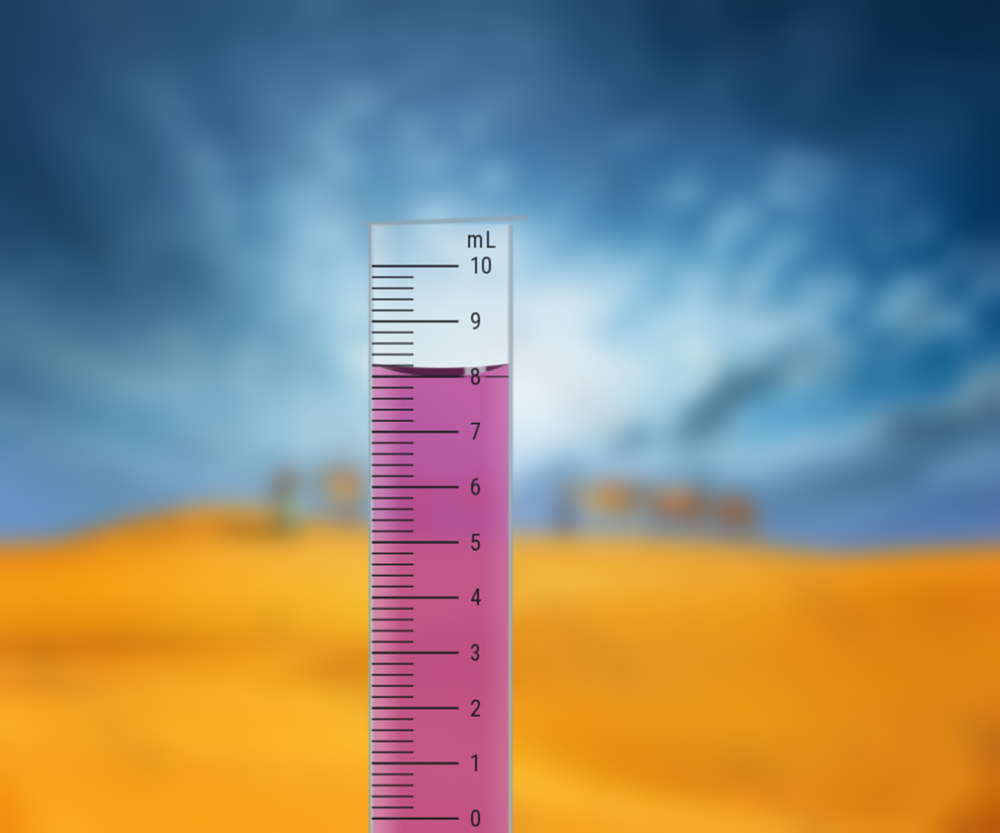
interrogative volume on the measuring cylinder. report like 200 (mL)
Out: 8 (mL)
